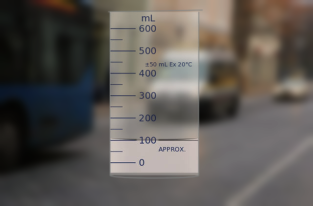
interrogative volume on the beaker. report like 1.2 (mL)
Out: 100 (mL)
